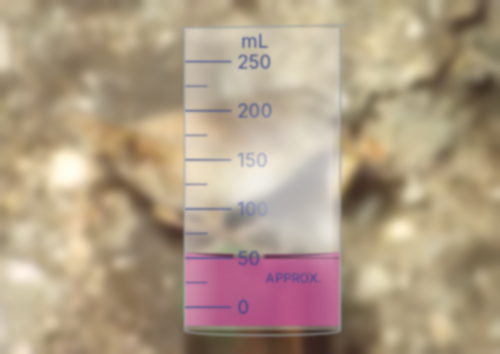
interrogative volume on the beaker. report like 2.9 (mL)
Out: 50 (mL)
